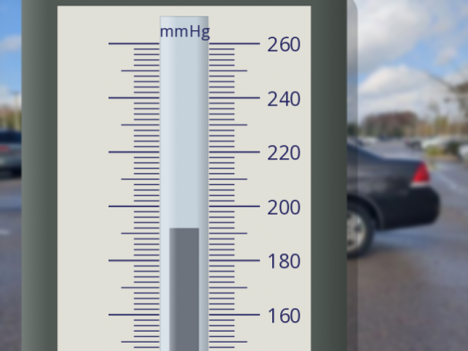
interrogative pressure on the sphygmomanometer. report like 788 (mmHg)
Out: 192 (mmHg)
